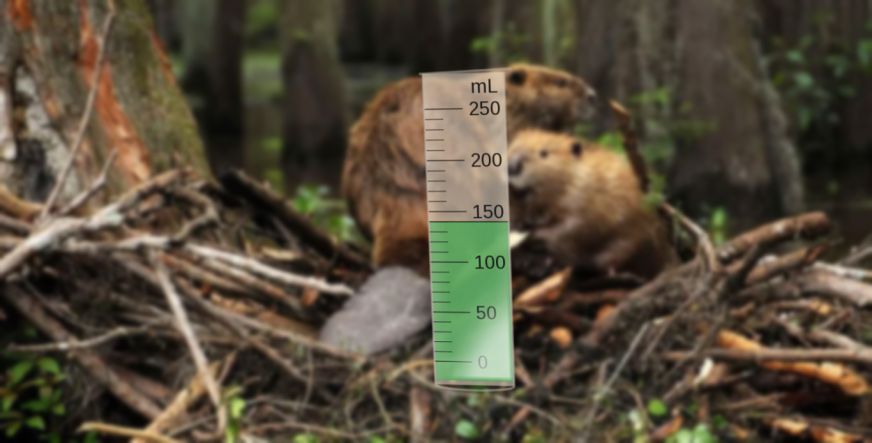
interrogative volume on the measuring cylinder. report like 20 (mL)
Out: 140 (mL)
